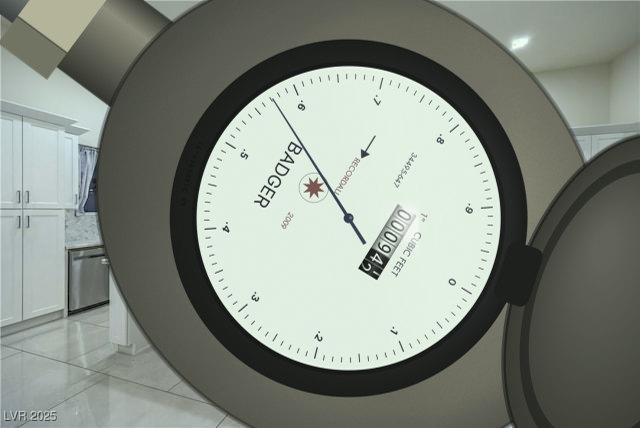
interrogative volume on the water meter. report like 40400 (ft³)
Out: 941.57 (ft³)
